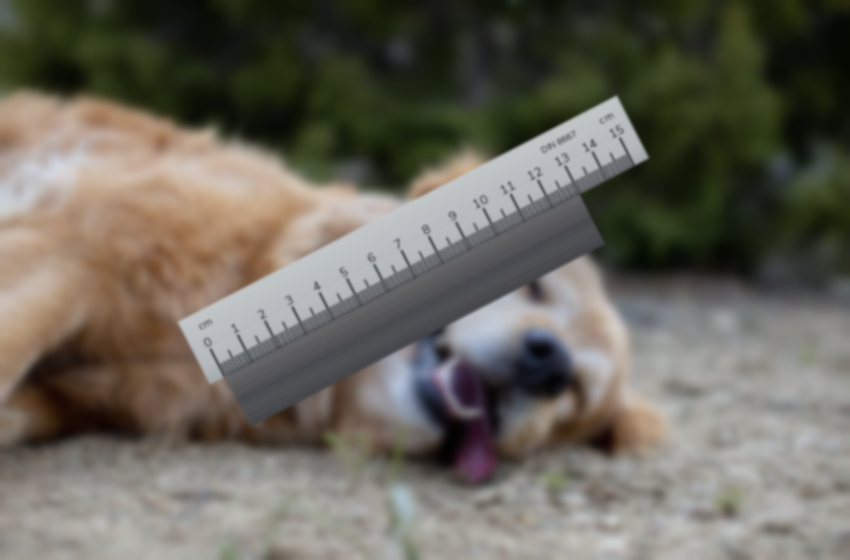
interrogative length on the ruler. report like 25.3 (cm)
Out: 13 (cm)
